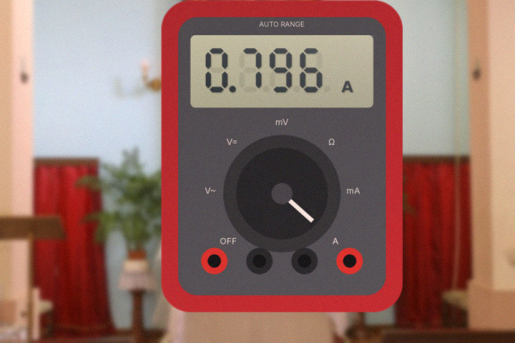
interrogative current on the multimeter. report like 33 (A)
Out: 0.796 (A)
